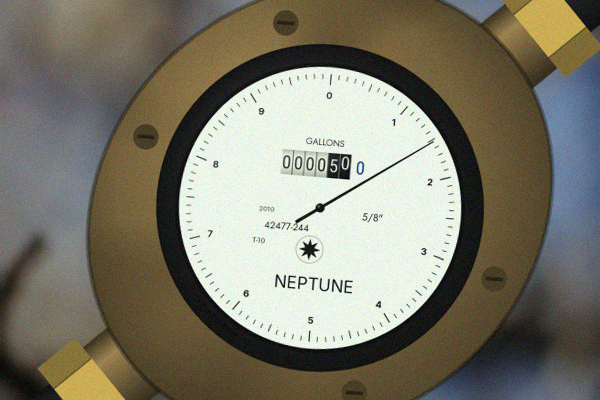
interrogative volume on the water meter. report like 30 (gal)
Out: 501.5 (gal)
